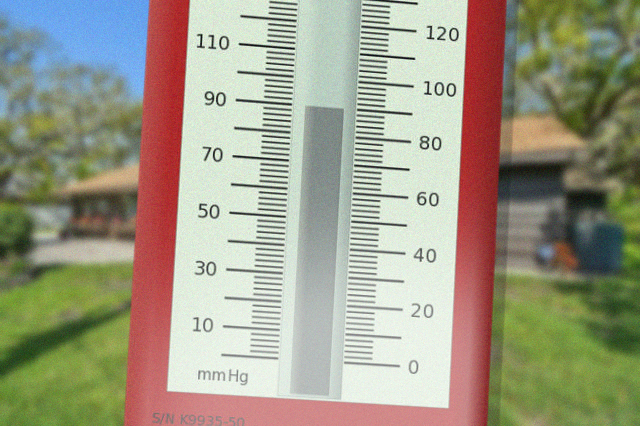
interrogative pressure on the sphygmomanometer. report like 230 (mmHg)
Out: 90 (mmHg)
